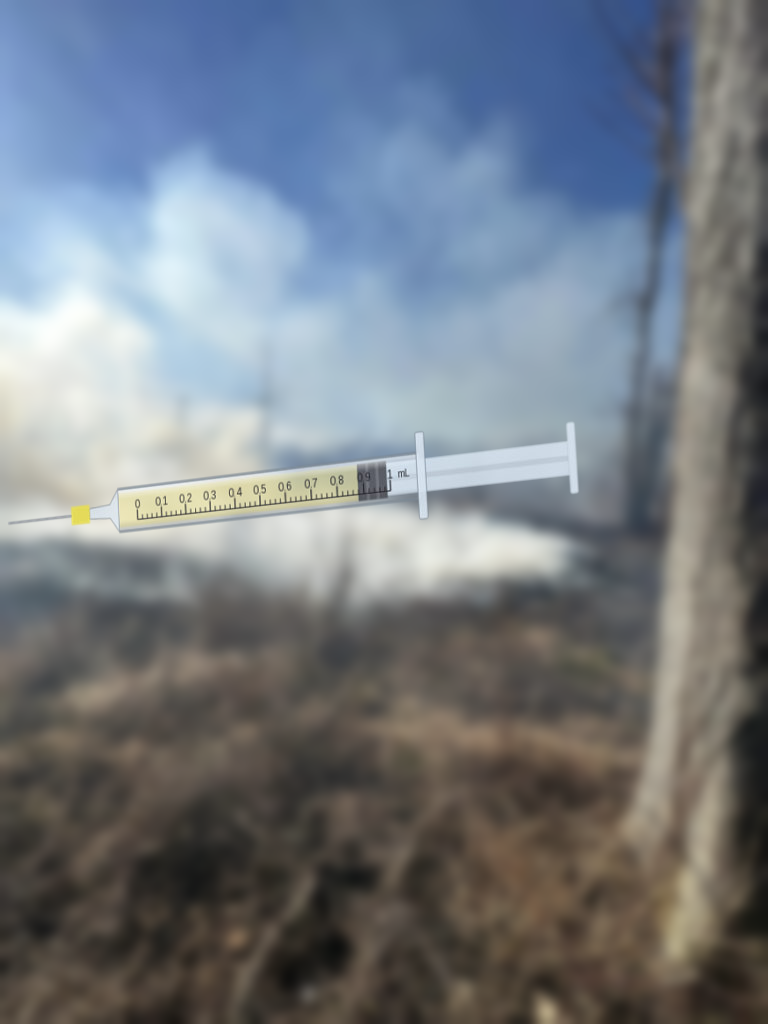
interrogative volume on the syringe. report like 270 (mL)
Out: 0.88 (mL)
